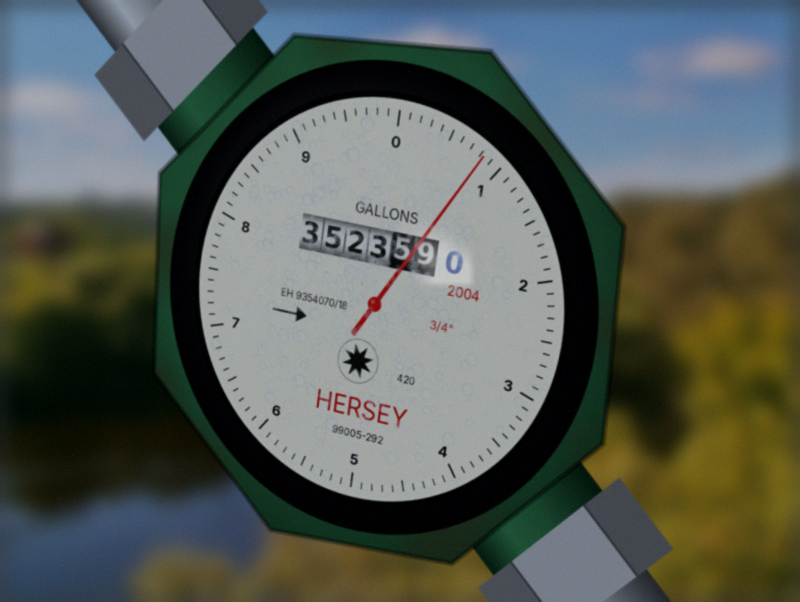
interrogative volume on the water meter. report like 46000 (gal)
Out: 3523590.8 (gal)
